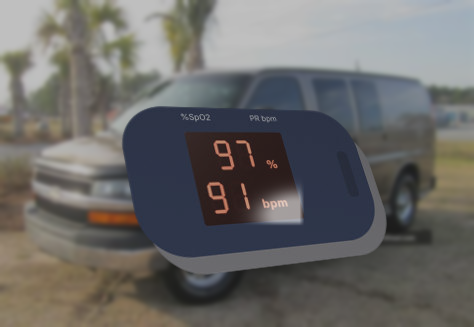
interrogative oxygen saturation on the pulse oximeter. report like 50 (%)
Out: 97 (%)
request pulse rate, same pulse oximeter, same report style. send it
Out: 91 (bpm)
